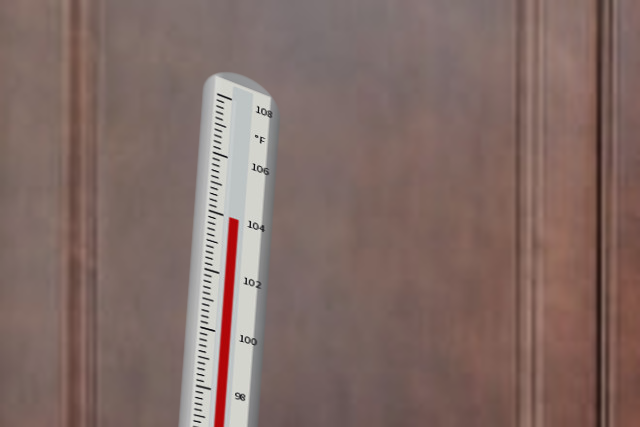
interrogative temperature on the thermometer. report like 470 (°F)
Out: 104 (°F)
